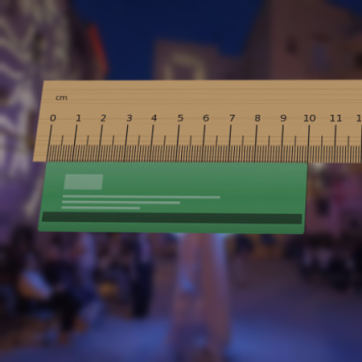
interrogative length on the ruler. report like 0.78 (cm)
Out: 10 (cm)
